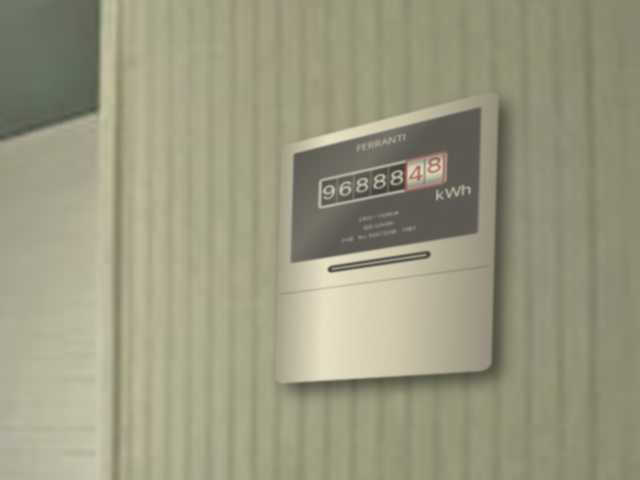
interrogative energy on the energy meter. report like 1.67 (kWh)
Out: 96888.48 (kWh)
